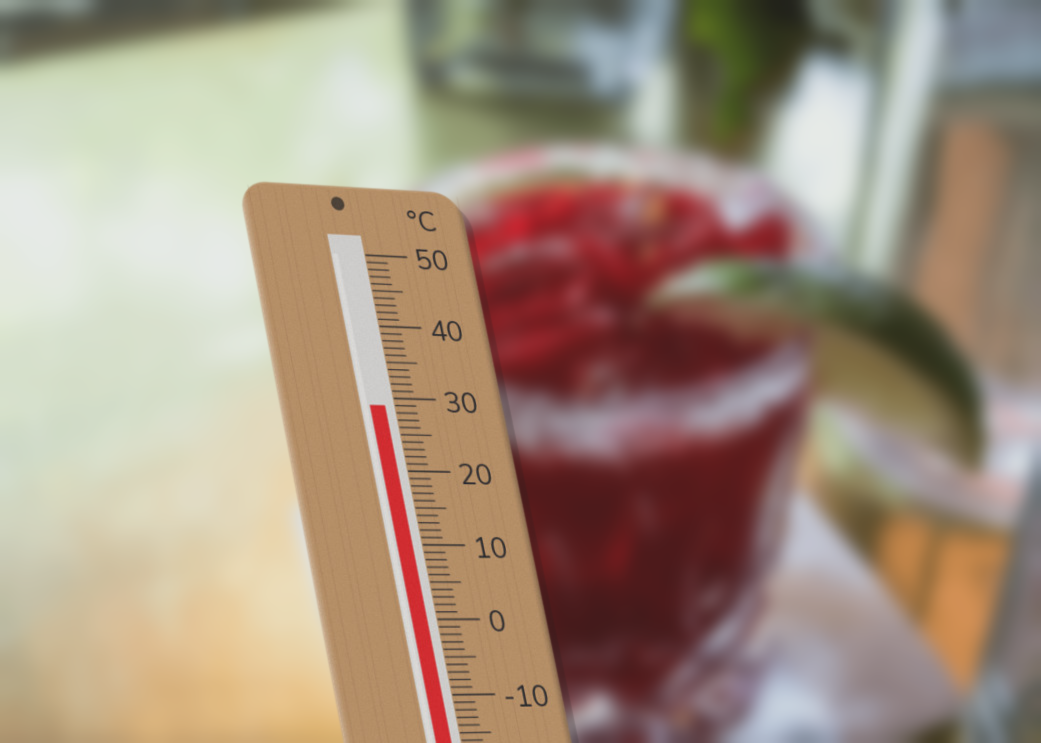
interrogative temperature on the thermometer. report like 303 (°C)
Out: 29 (°C)
